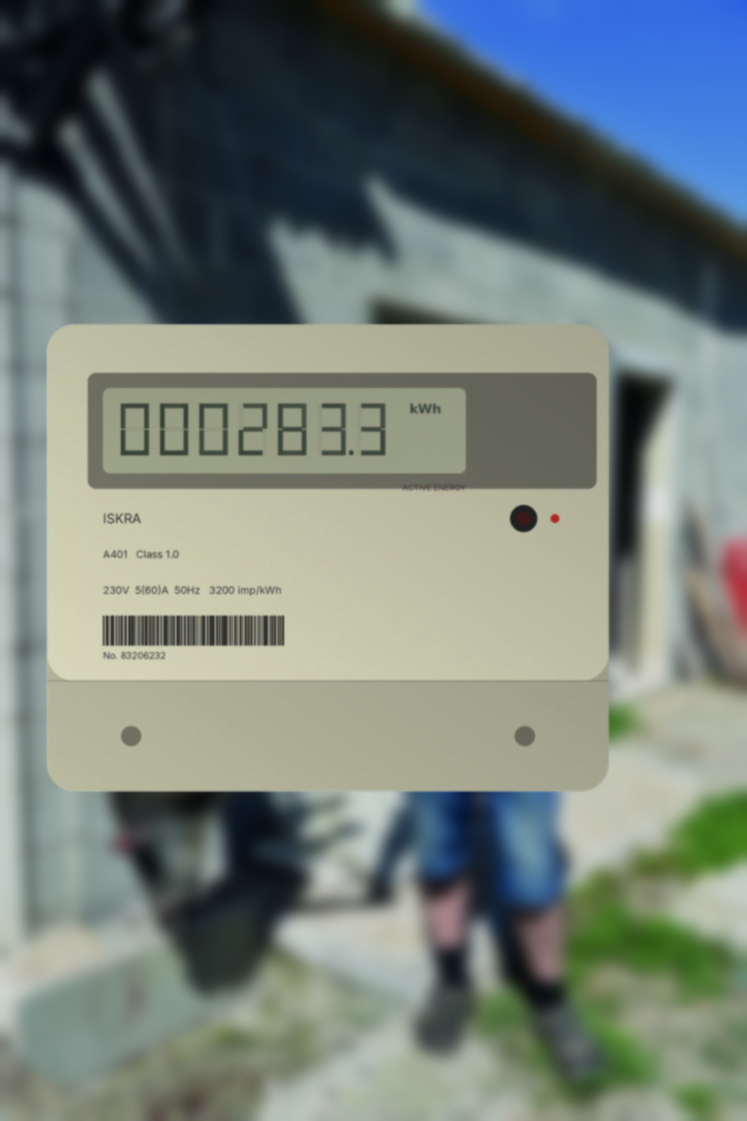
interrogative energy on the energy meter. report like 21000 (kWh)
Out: 283.3 (kWh)
